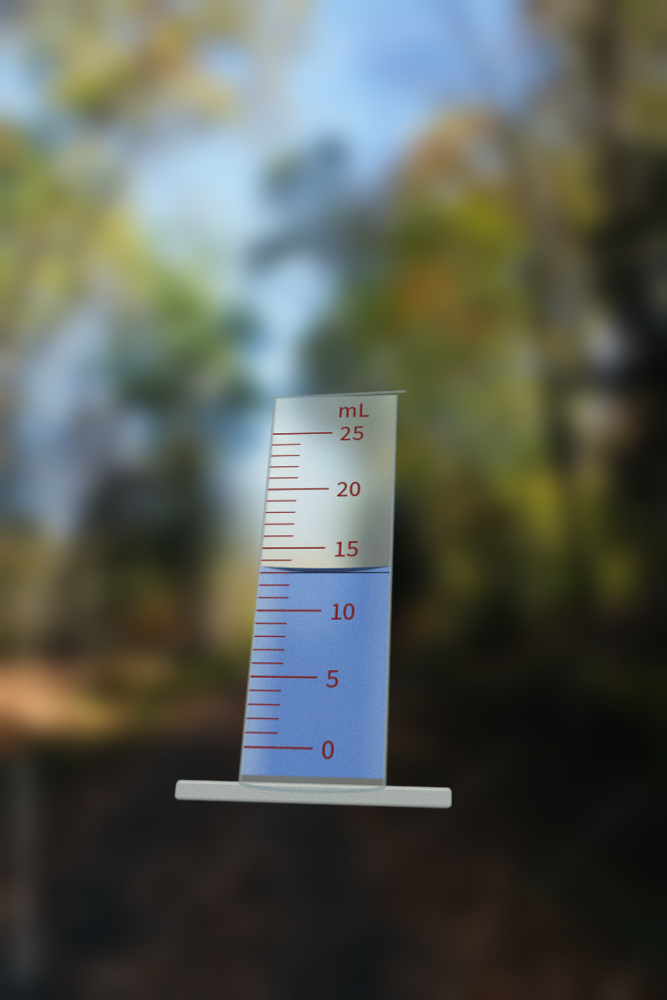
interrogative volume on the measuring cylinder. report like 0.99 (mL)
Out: 13 (mL)
